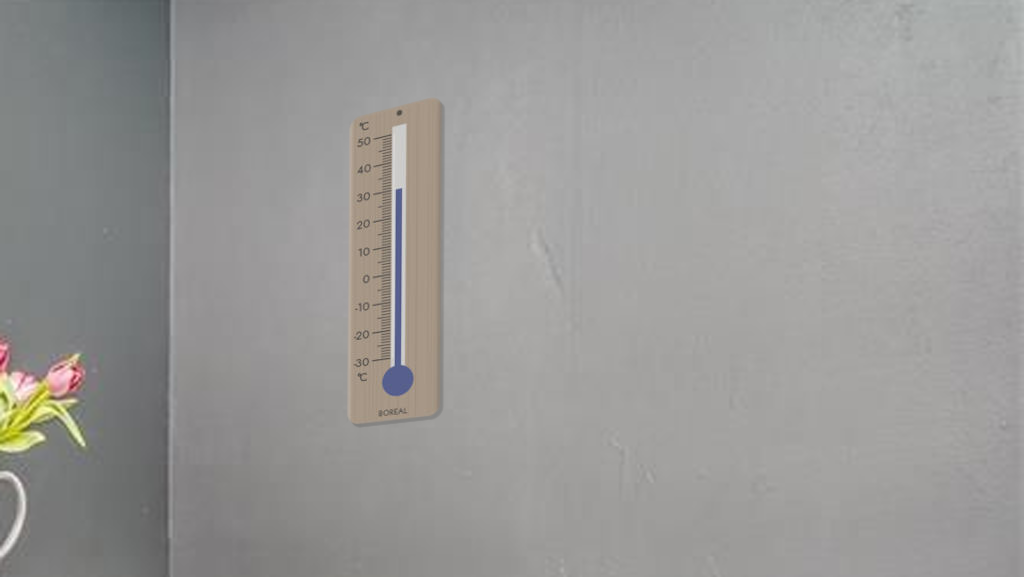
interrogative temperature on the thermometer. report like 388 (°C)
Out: 30 (°C)
